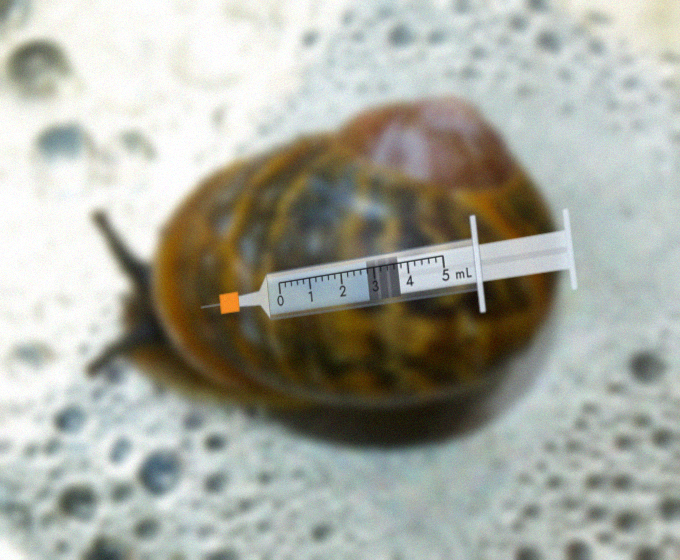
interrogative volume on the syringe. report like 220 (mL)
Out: 2.8 (mL)
